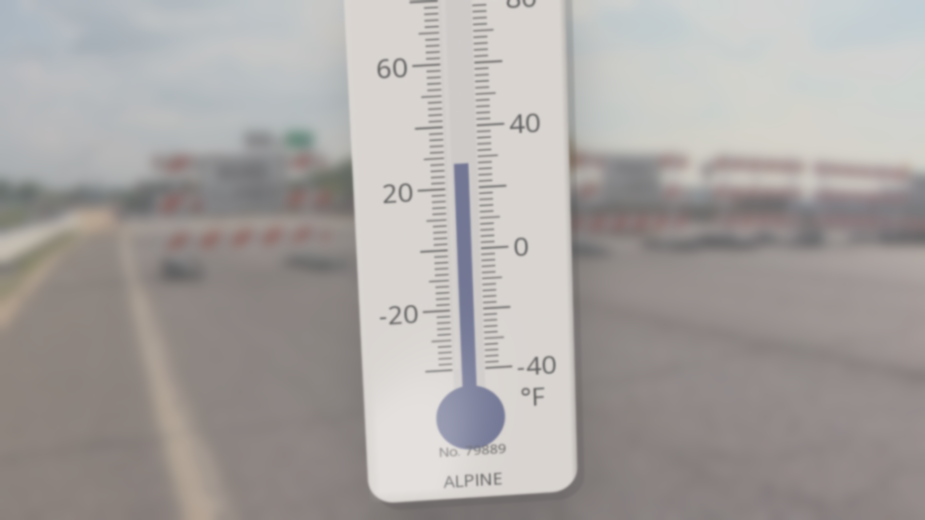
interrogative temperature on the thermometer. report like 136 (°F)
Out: 28 (°F)
